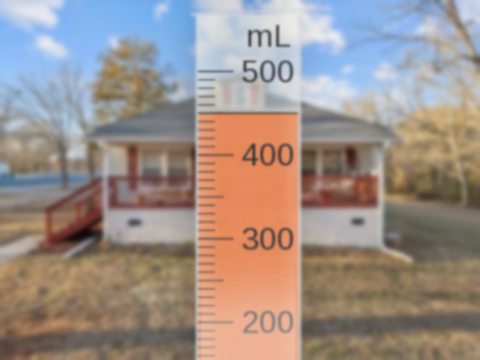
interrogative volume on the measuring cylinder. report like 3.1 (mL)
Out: 450 (mL)
